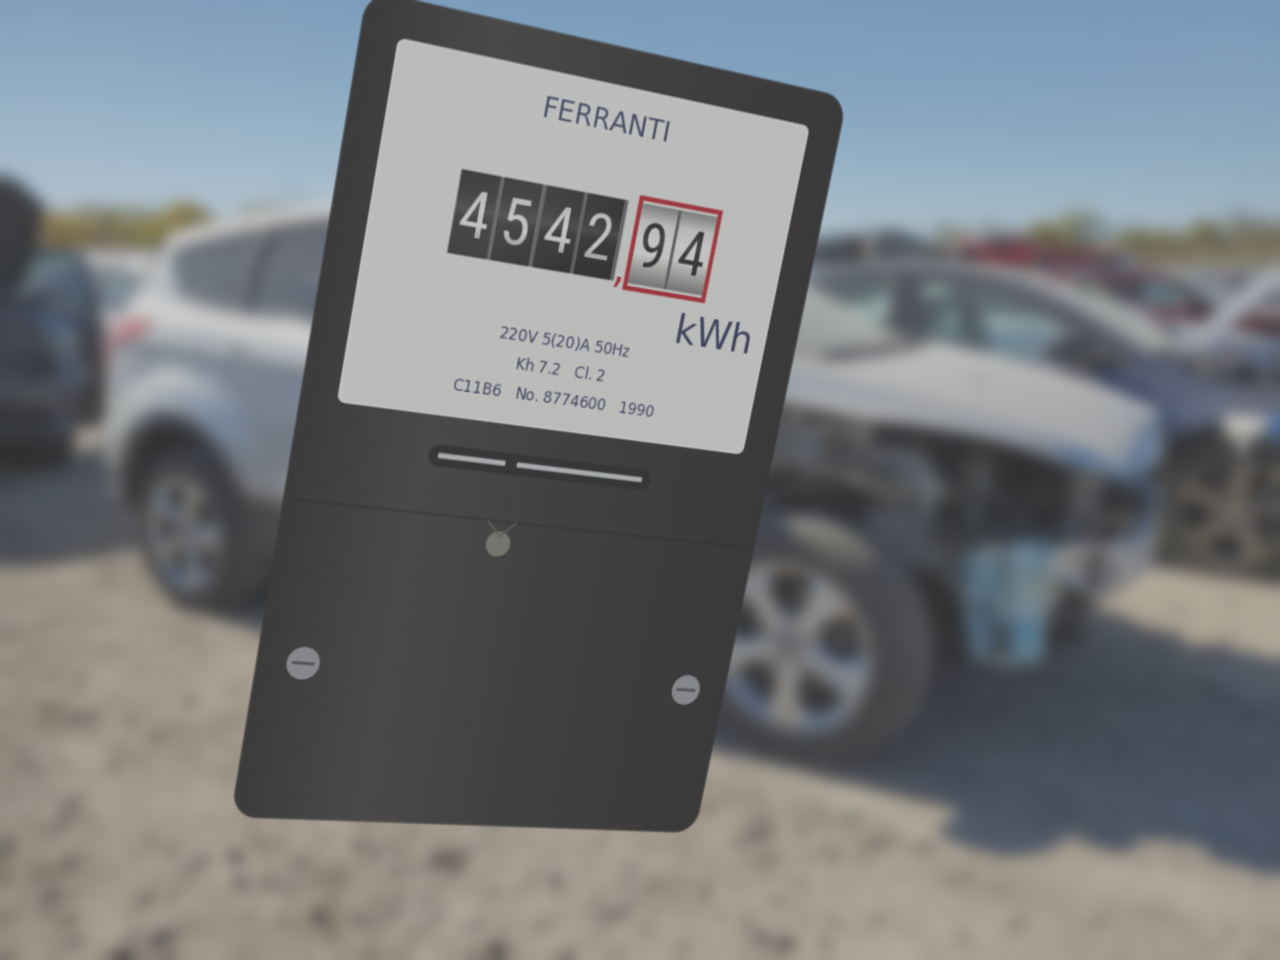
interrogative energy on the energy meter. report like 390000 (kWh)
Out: 4542.94 (kWh)
